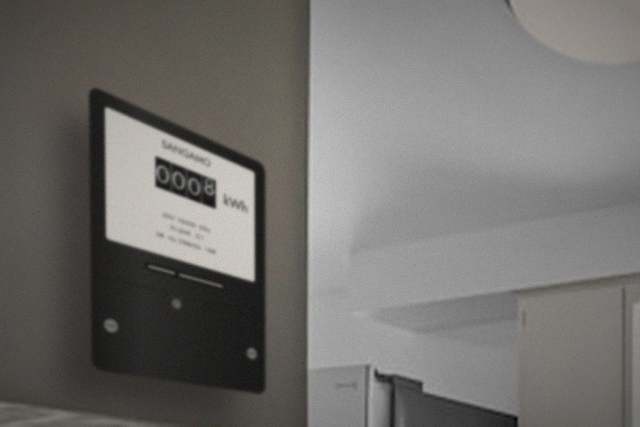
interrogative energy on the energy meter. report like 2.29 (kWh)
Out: 8 (kWh)
